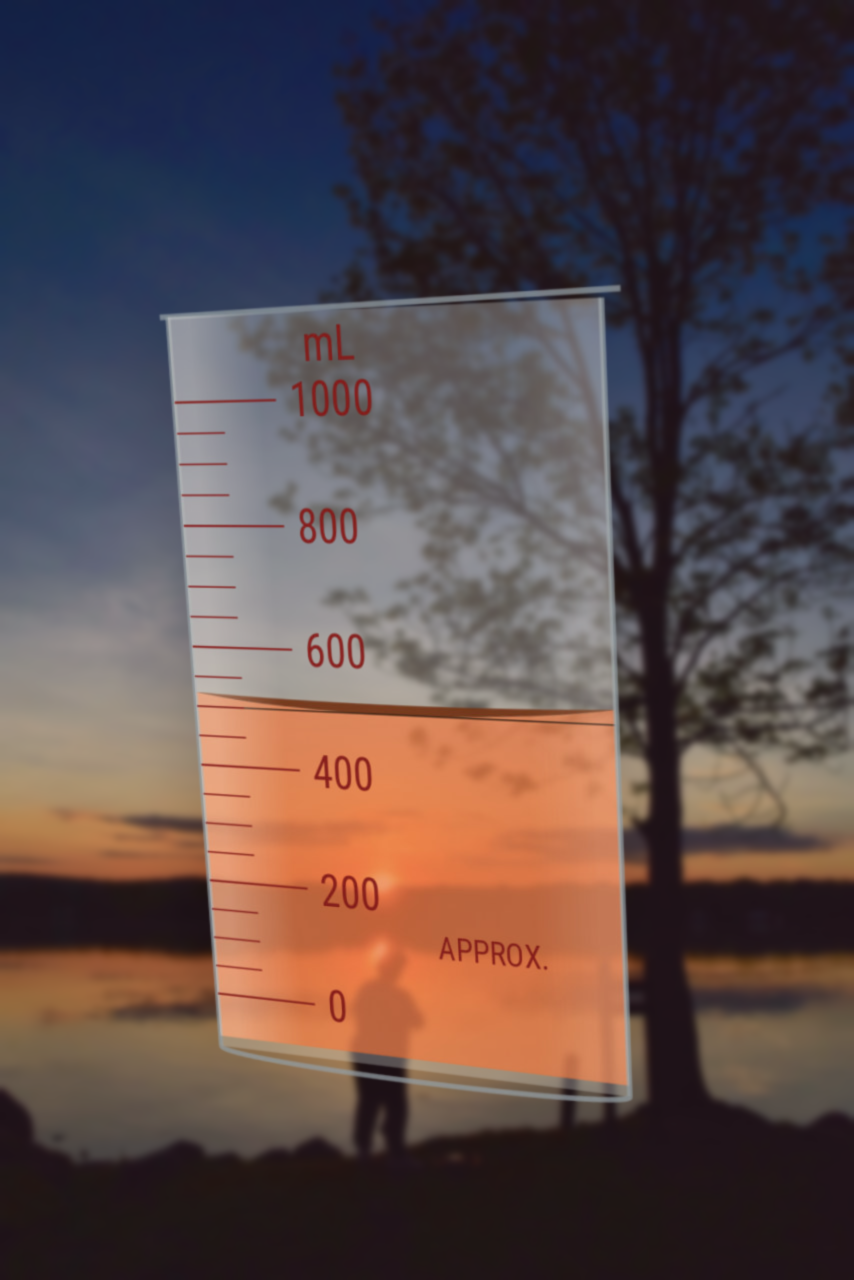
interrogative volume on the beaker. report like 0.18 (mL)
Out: 500 (mL)
